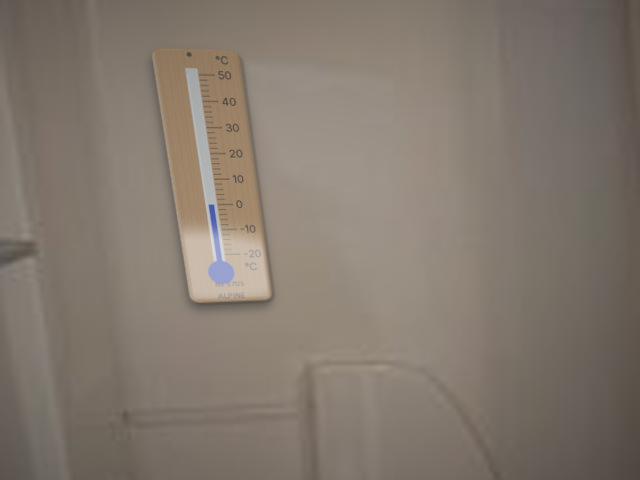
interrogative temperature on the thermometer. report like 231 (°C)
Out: 0 (°C)
